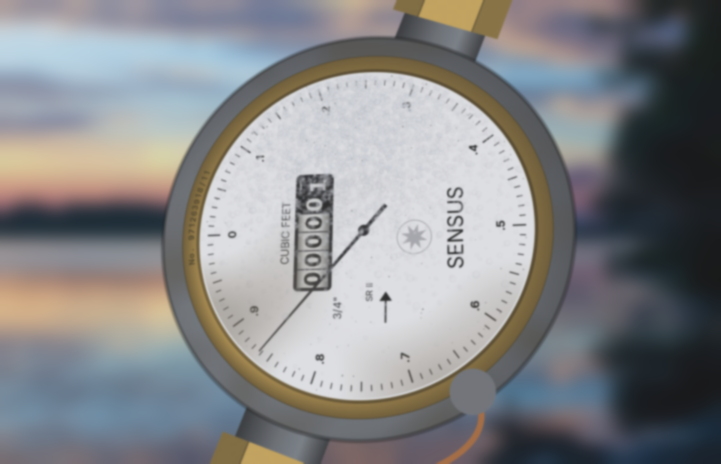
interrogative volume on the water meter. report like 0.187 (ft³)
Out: 0.86 (ft³)
